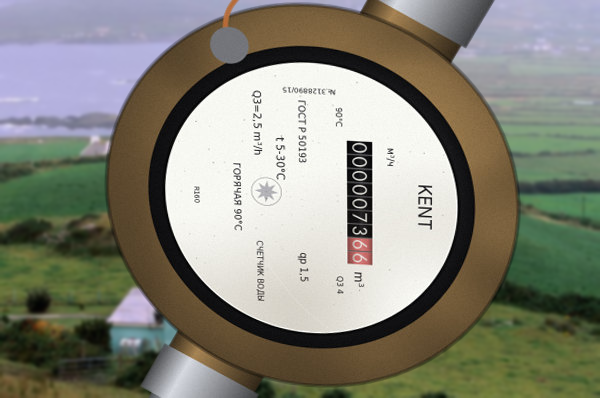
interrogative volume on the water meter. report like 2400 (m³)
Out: 73.66 (m³)
